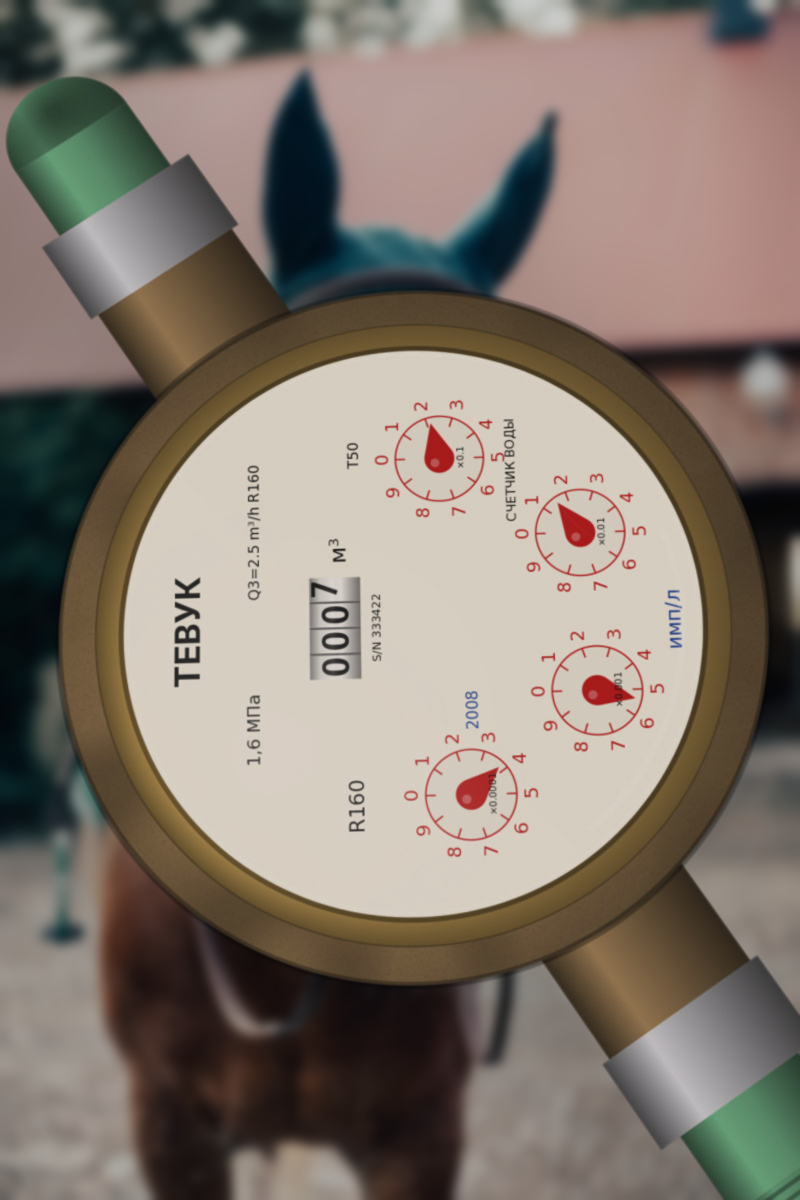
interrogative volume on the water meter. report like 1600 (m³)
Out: 7.2153 (m³)
